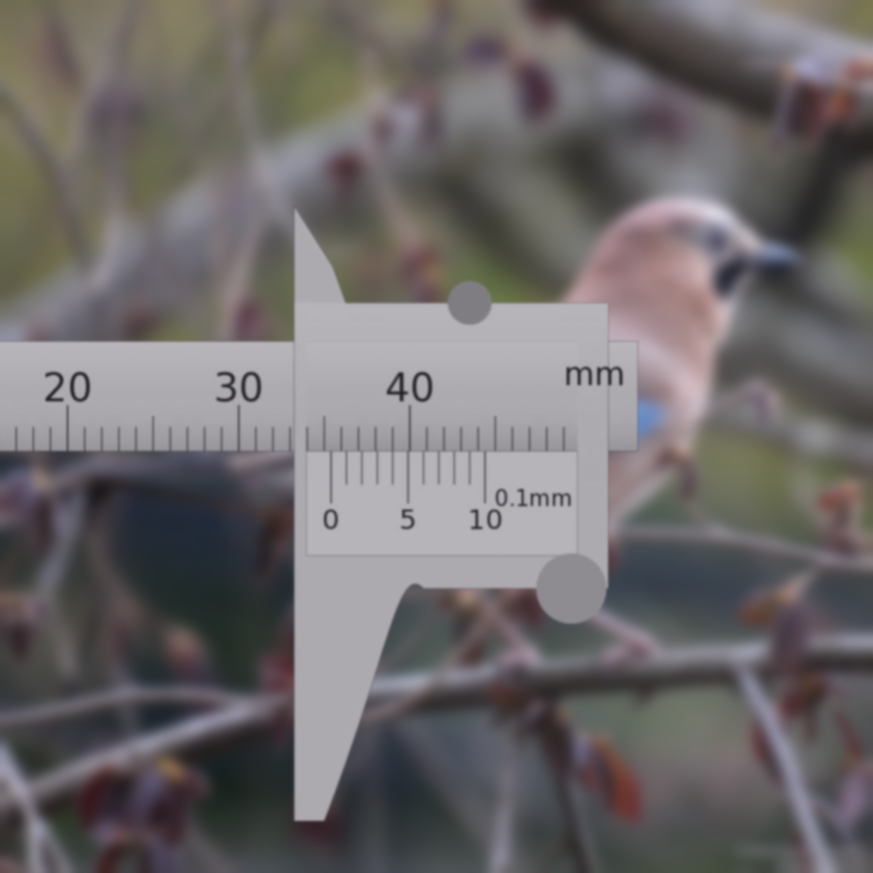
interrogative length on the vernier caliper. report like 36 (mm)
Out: 35.4 (mm)
